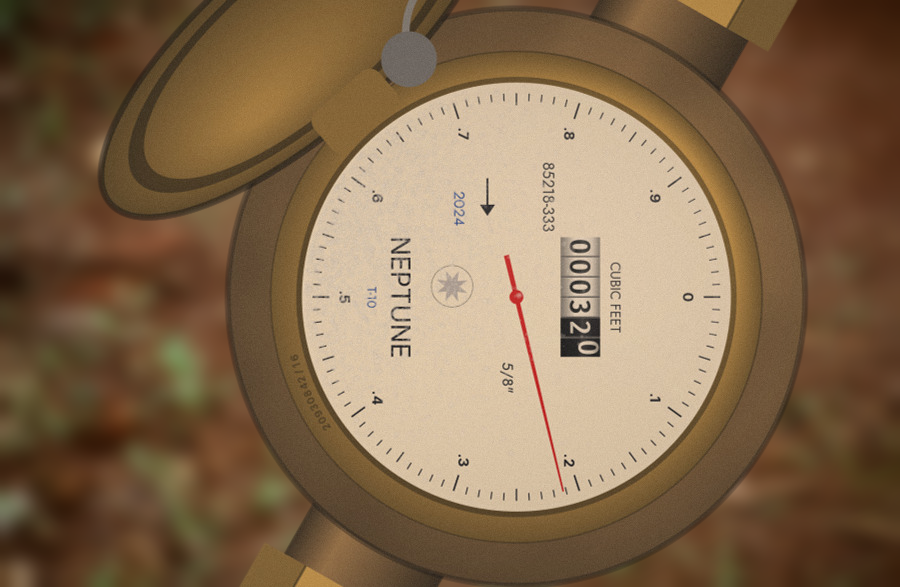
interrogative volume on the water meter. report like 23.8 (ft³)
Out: 320.21 (ft³)
